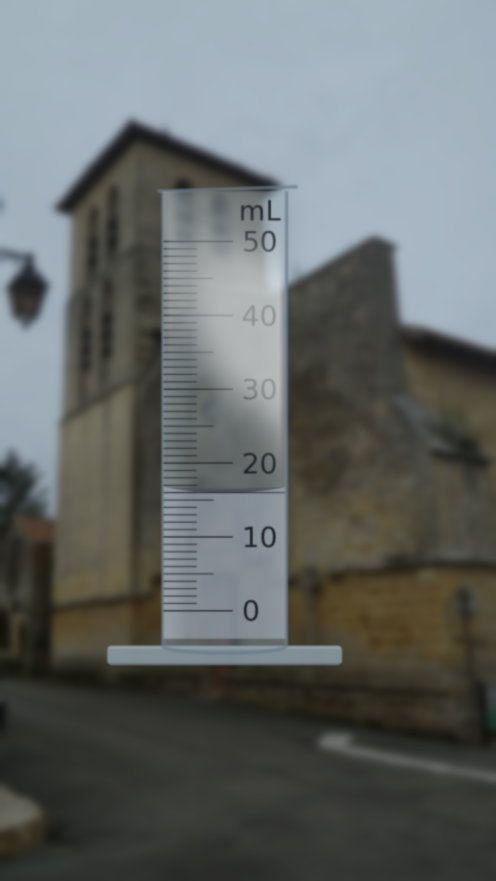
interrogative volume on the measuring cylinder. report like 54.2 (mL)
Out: 16 (mL)
